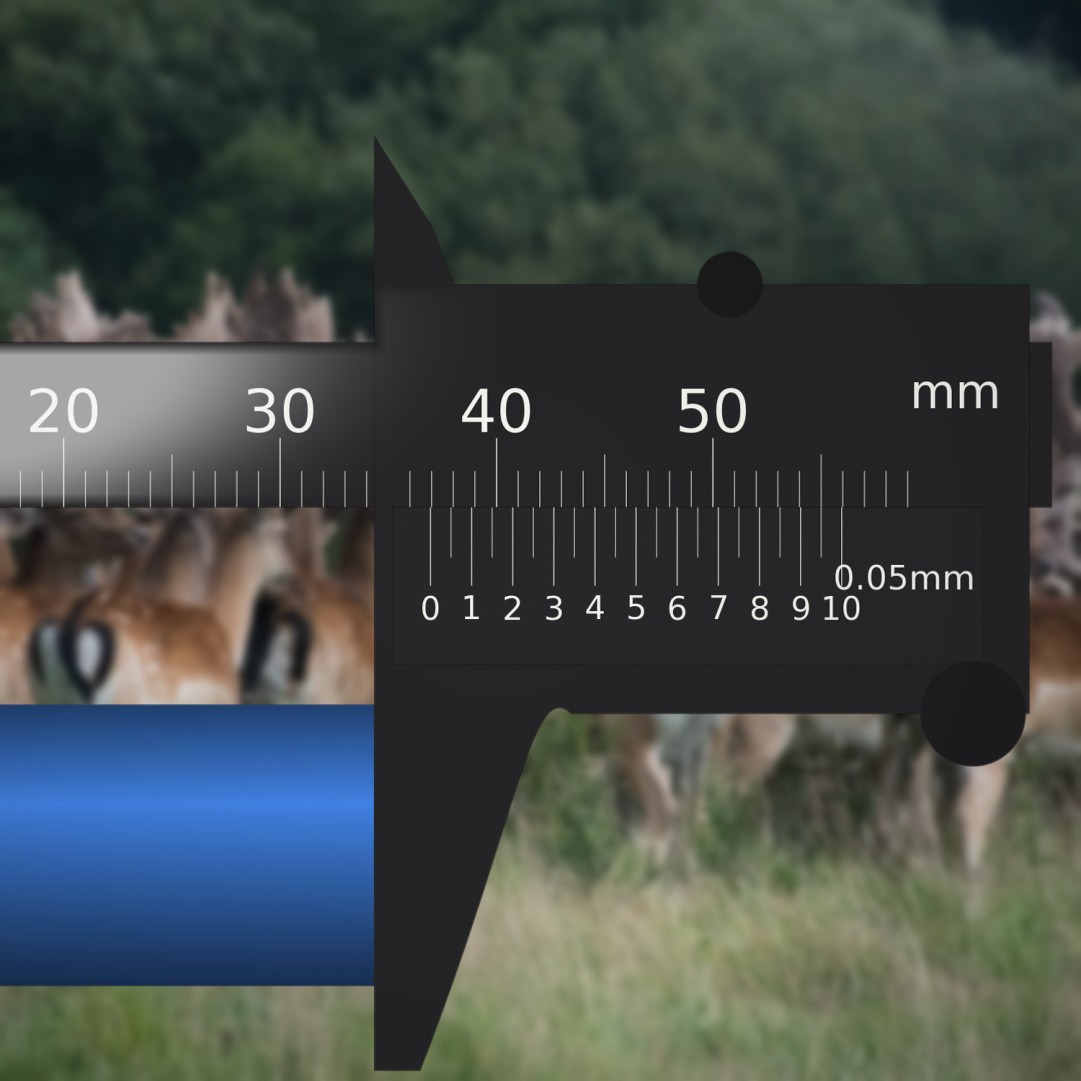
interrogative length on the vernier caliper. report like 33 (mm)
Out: 36.95 (mm)
